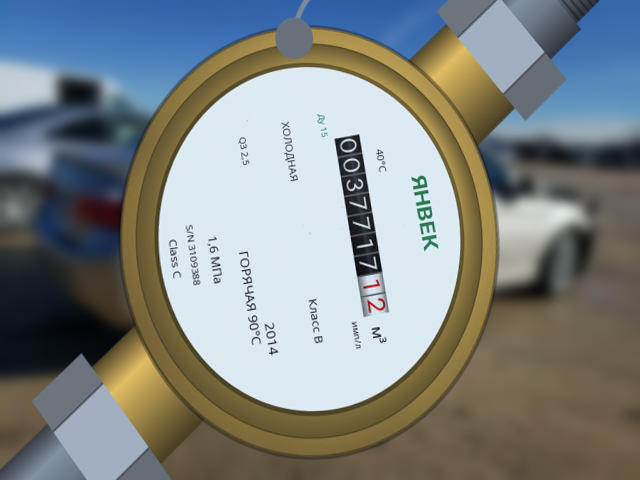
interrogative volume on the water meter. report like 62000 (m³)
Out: 37717.12 (m³)
